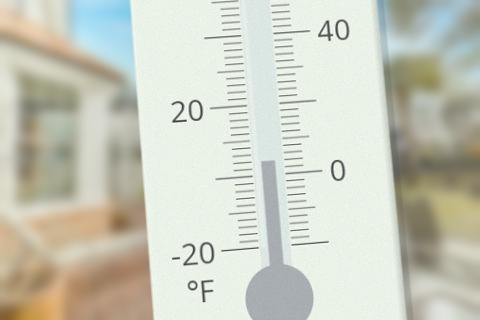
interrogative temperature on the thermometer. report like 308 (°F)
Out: 4 (°F)
